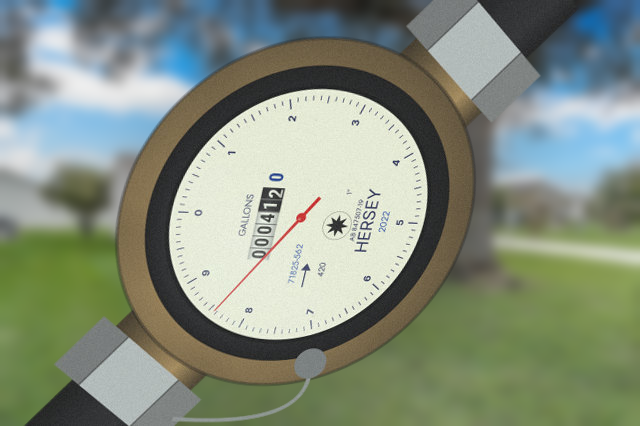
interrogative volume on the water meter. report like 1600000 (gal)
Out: 4118.4 (gal)
